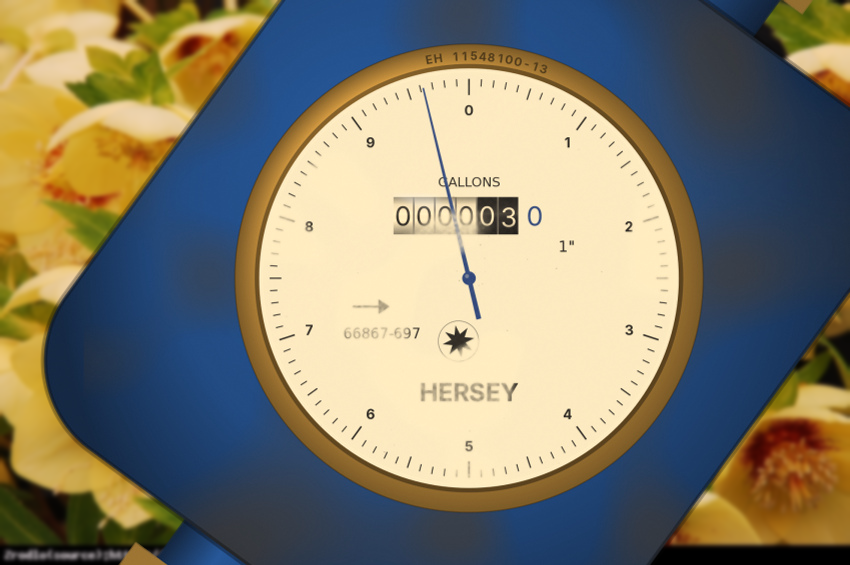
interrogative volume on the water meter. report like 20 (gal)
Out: 29.6 (gal)
